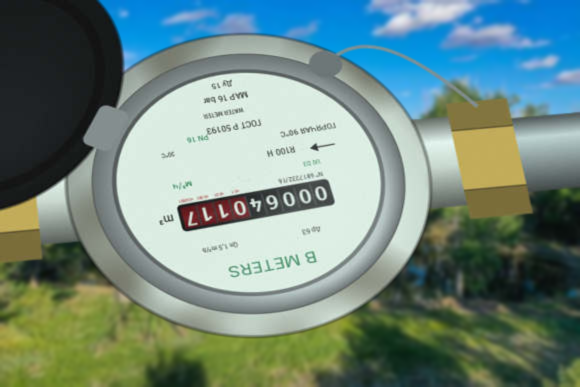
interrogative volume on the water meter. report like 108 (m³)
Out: 64.0117 (m³)
